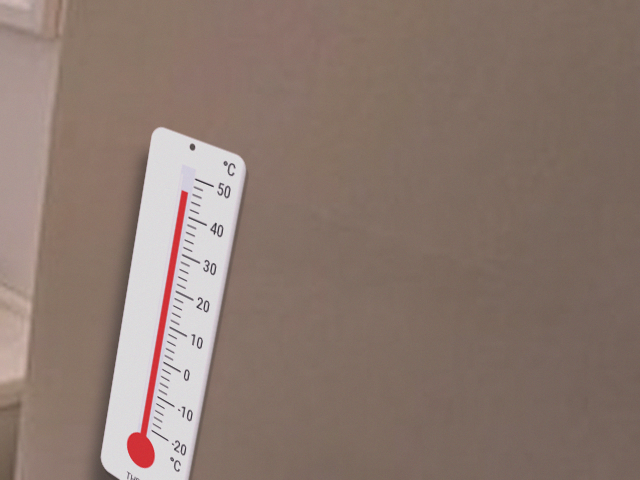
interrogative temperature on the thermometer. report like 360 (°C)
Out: 46 (°C)
